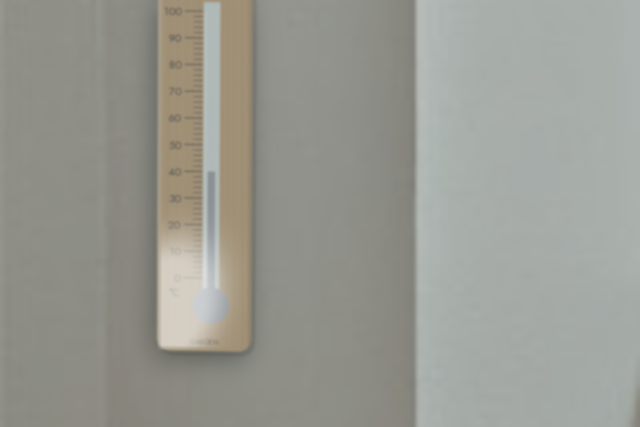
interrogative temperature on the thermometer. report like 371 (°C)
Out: 40 (°C)
